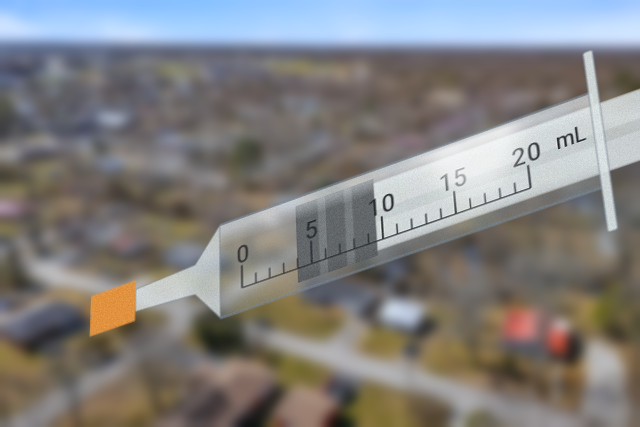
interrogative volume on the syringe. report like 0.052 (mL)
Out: 4 (mL)
